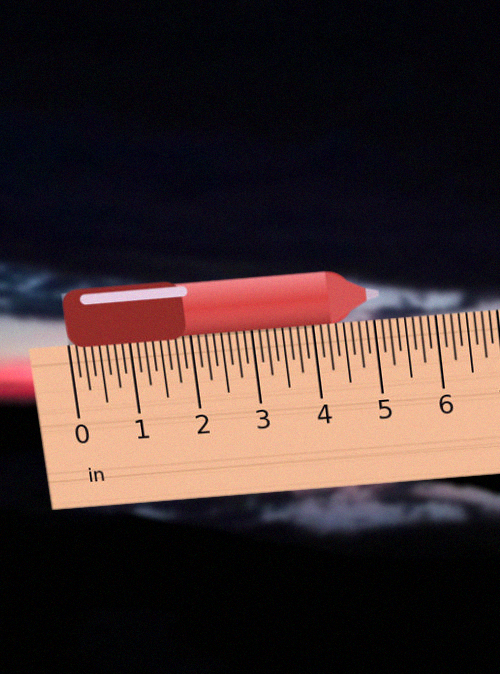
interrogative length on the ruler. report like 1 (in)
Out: 5.125 (in)
